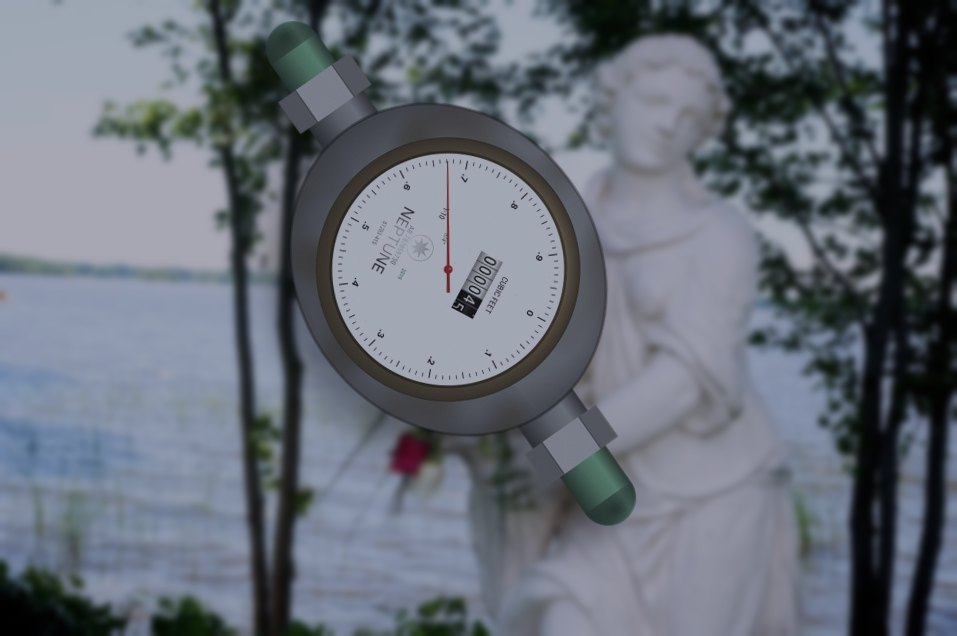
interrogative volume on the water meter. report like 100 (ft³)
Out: 44.67 (ft³)
